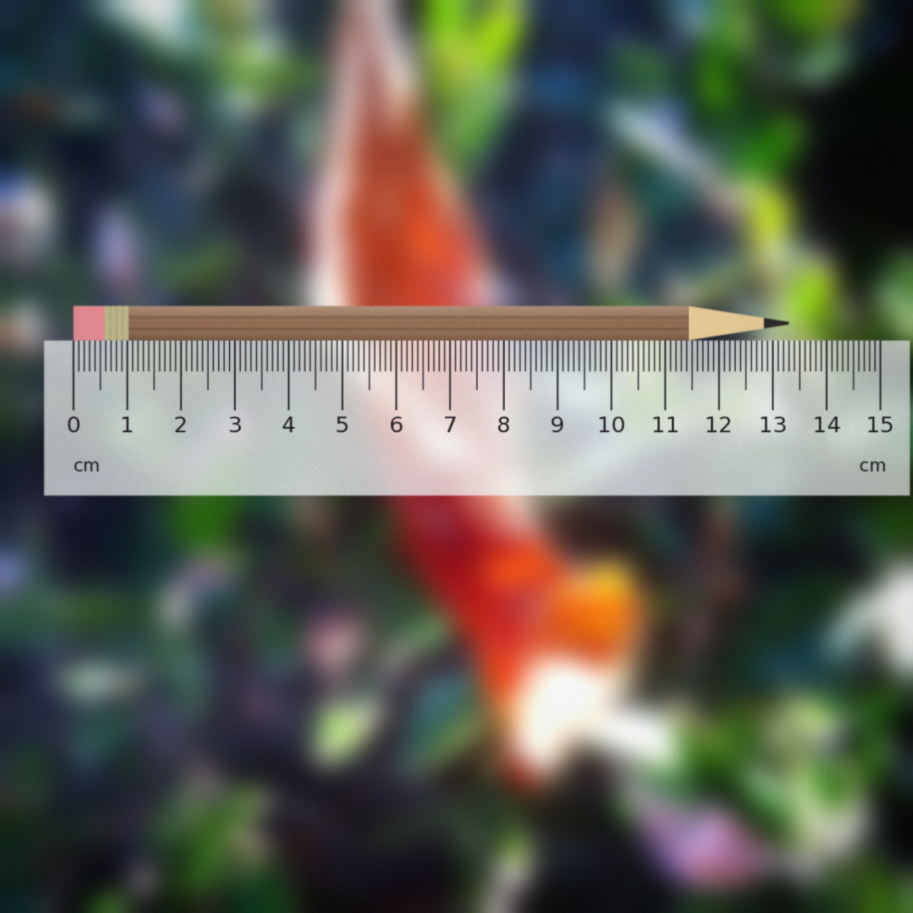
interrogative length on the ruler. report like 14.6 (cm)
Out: 13.3 (cm)
